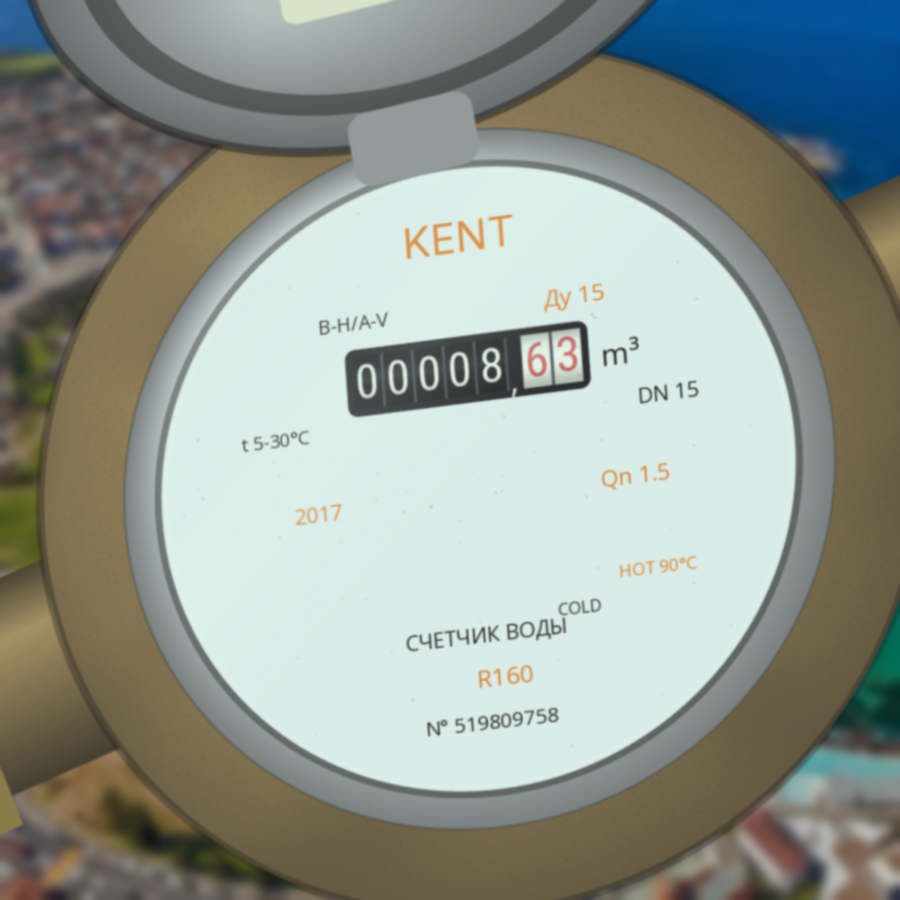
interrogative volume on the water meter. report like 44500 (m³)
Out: 8.63 (m³)
